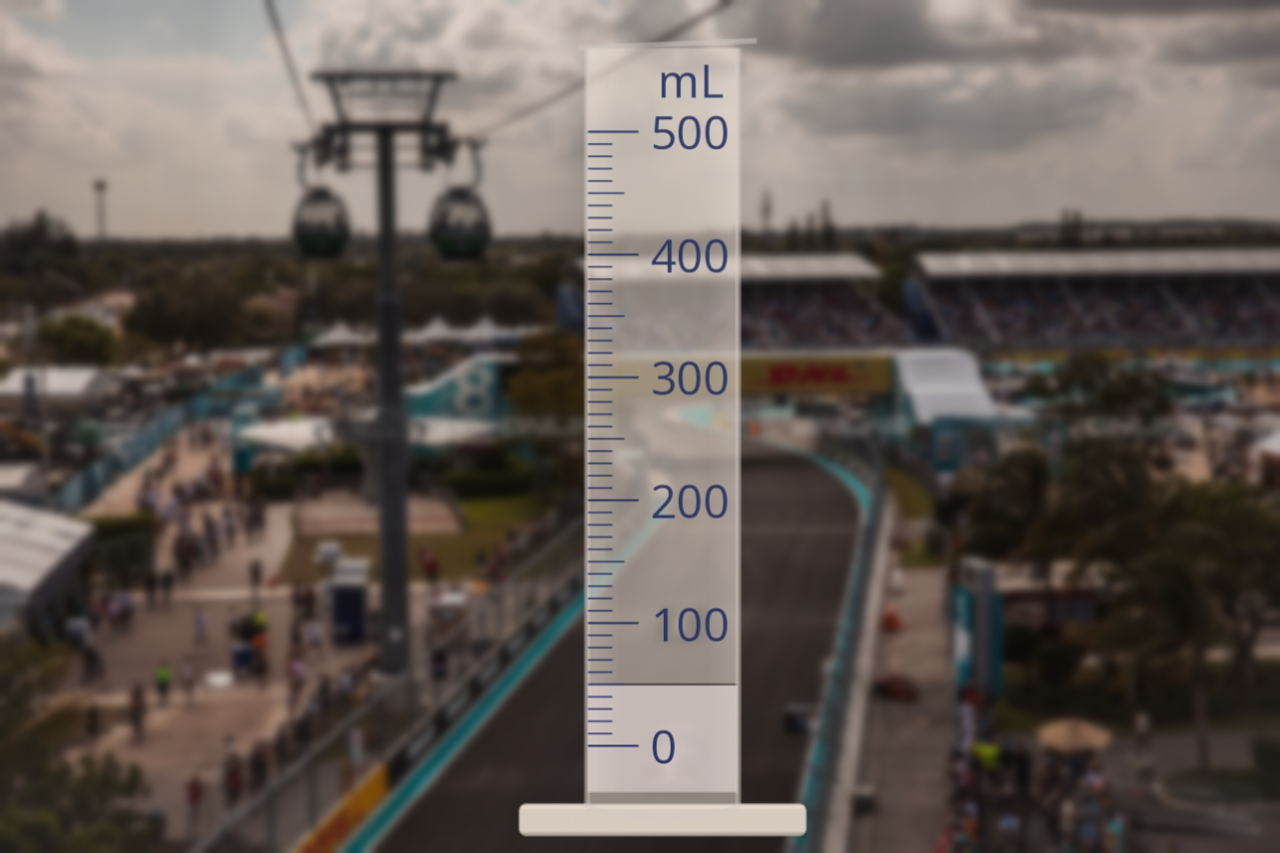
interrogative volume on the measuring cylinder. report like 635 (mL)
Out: 50 (mL)
